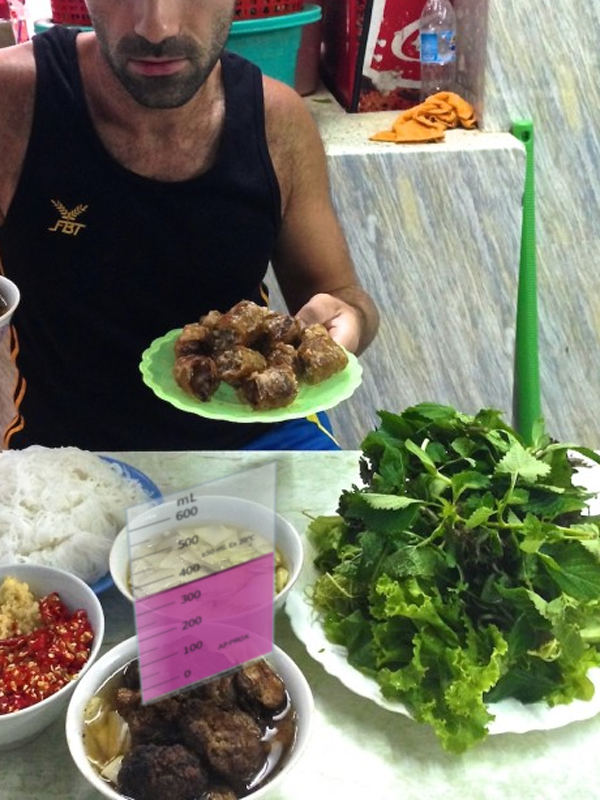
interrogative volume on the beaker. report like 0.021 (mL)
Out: 350 (mL)
